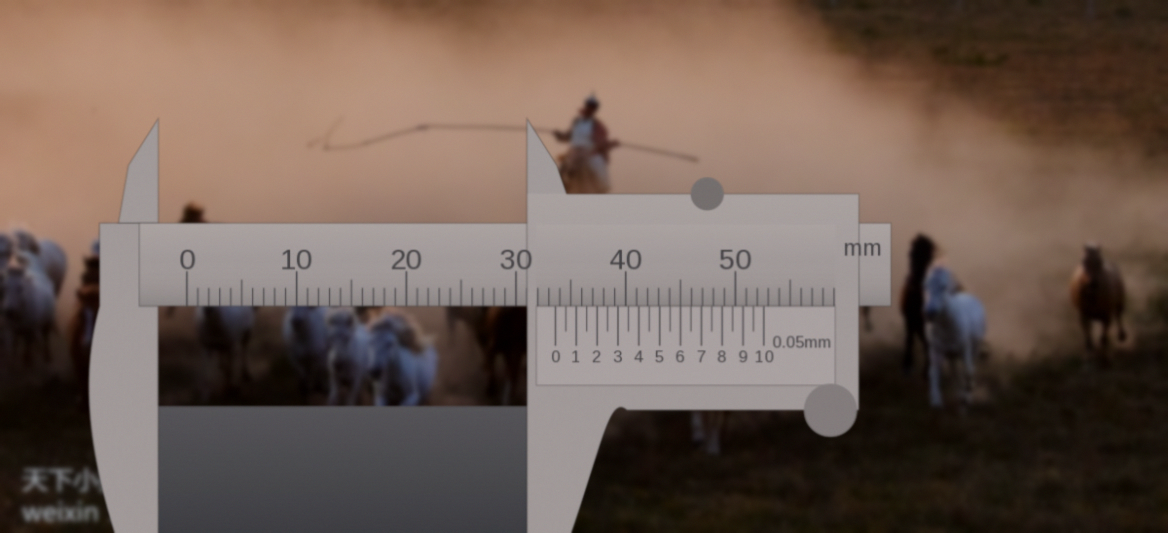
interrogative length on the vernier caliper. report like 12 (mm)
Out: 33.6 (mm)
